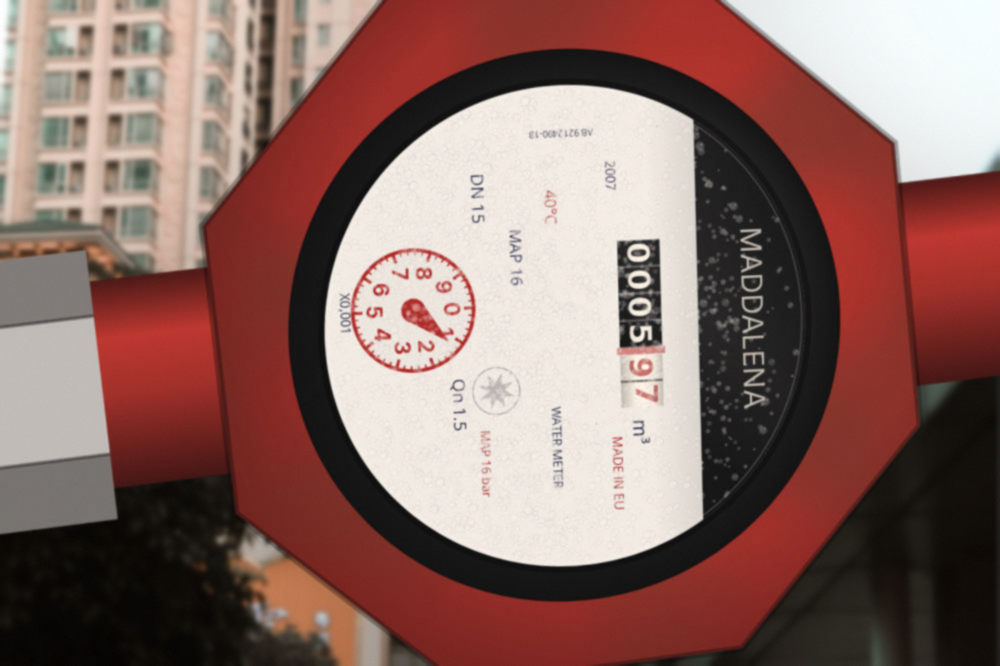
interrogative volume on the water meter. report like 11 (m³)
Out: 5.971 (m³)
